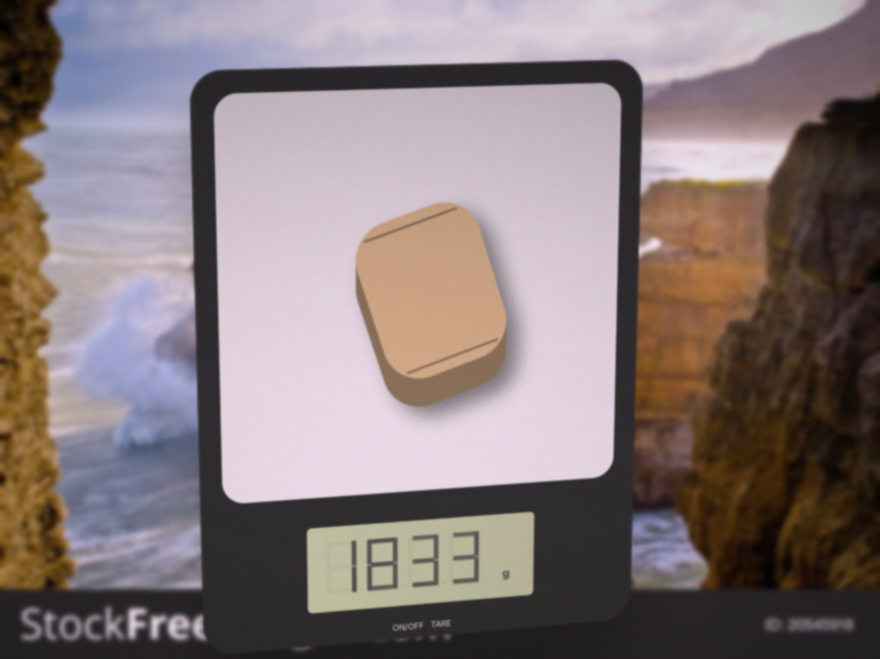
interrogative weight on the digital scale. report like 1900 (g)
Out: 1833 (g)
